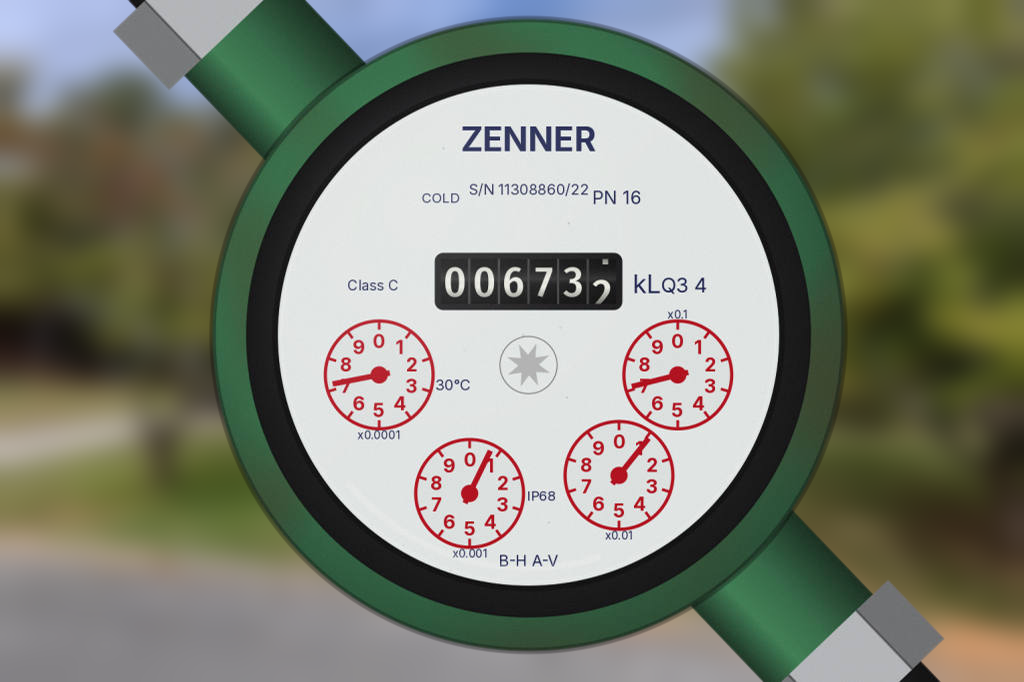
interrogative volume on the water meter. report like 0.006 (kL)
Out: 6731.7107 (kL)
